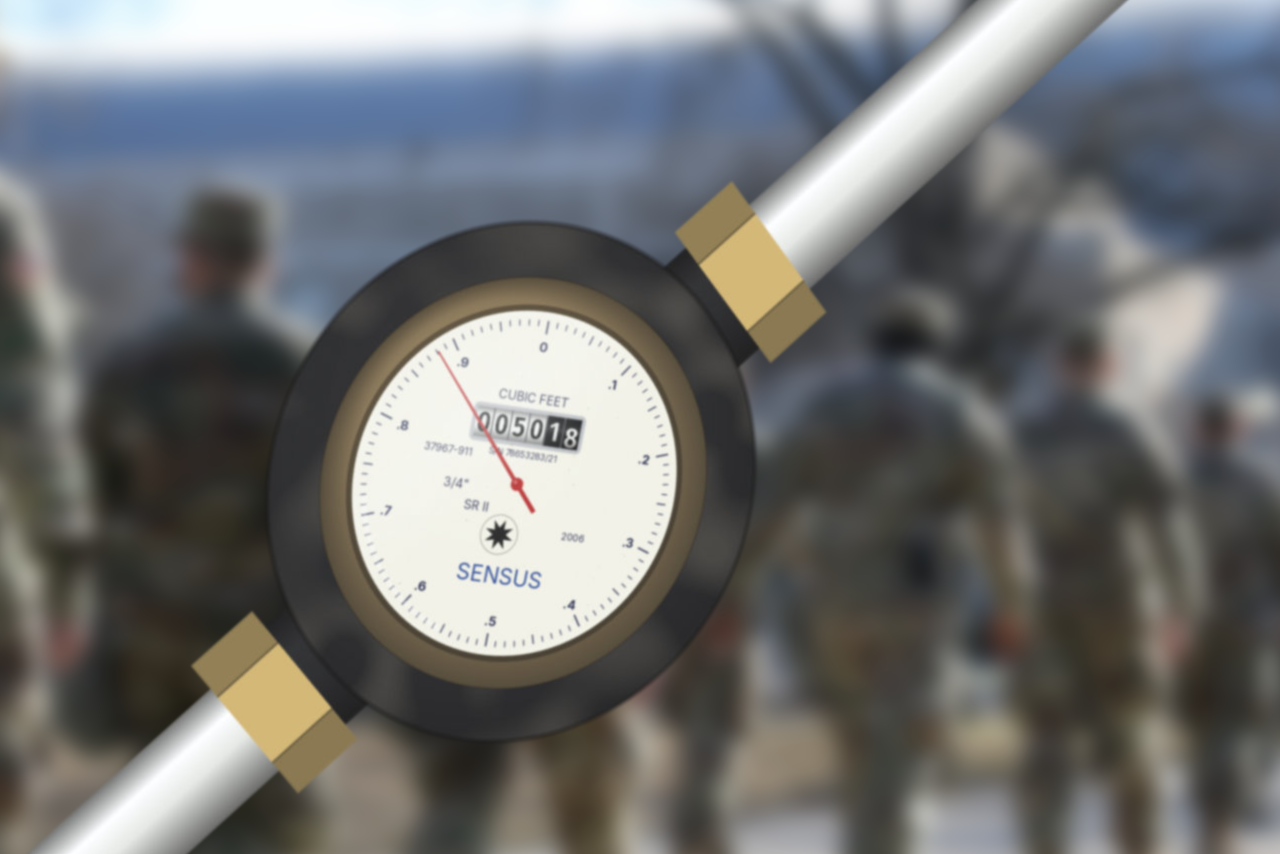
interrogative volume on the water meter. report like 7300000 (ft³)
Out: 5017.88 (ft³)
